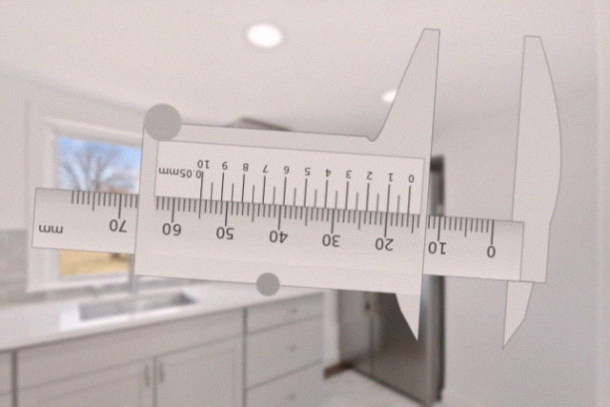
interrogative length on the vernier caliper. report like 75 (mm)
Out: 16.0 (mm)
